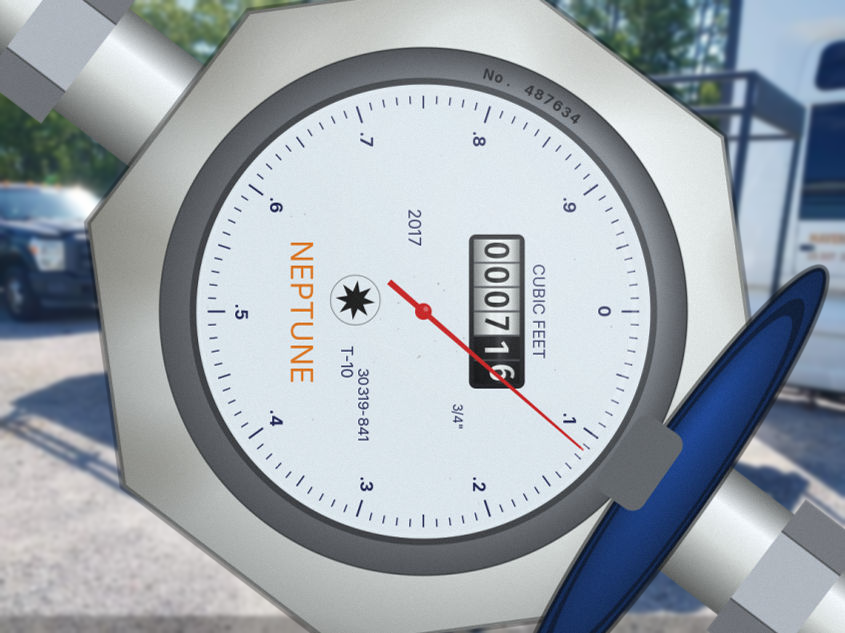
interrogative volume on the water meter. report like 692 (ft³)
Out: 716.11 (ft³)
